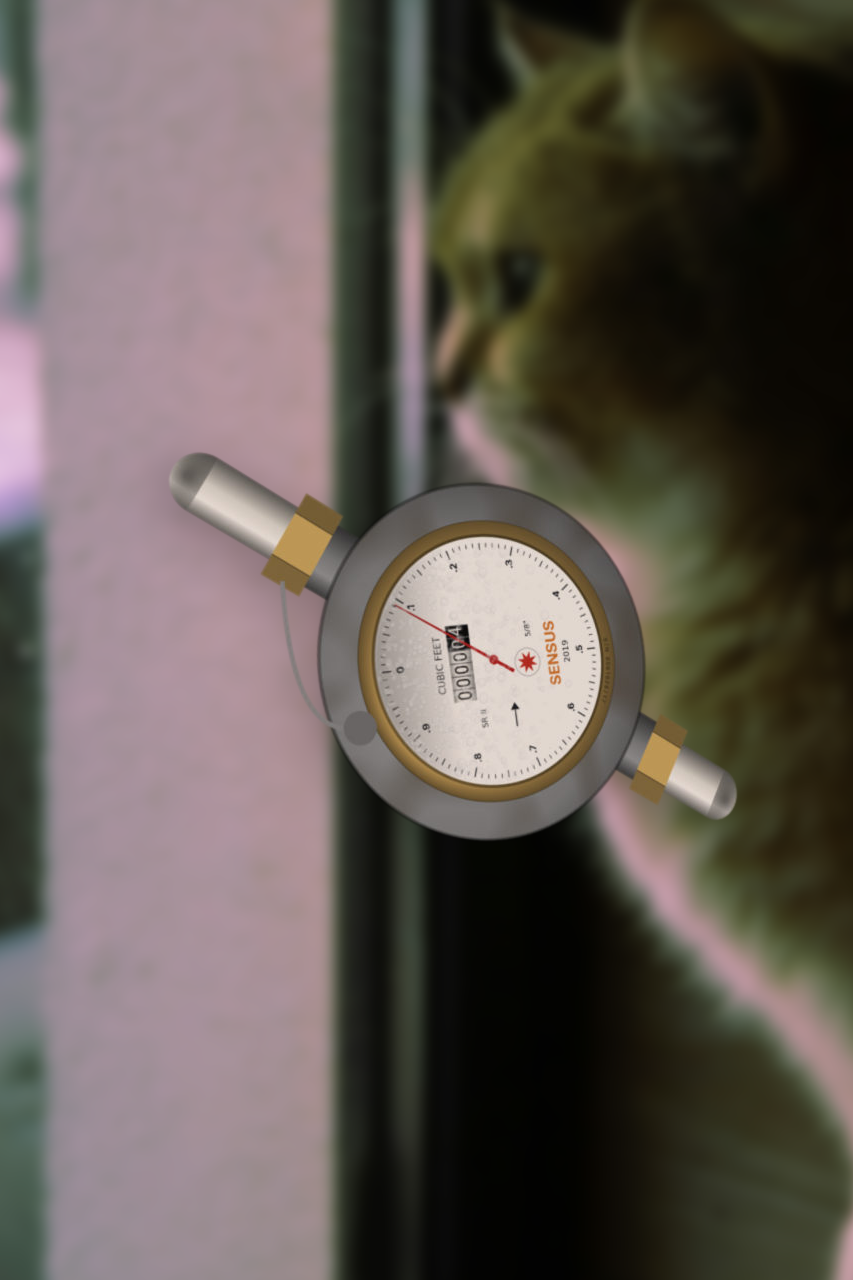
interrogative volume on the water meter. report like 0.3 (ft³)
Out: 4.09 (ft³)
